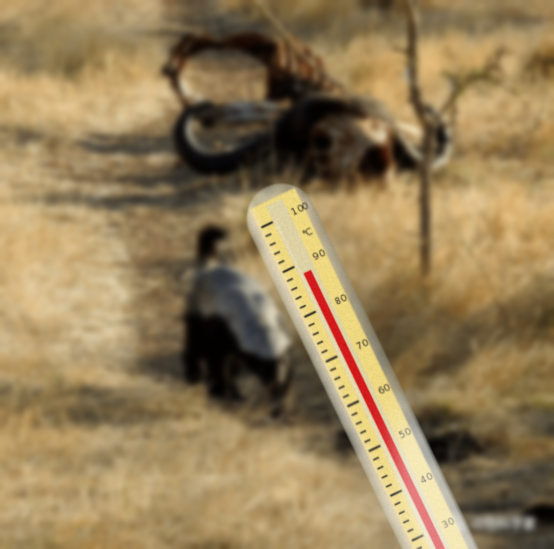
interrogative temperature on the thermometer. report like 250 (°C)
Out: 88 (°C)
